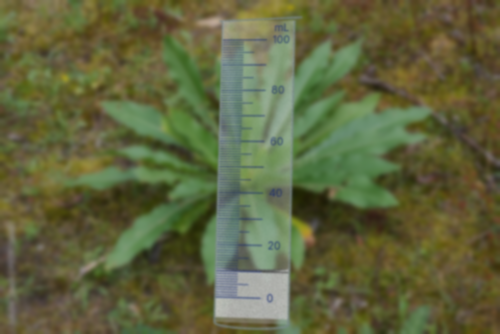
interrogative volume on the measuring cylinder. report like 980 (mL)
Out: 10 (mL)
